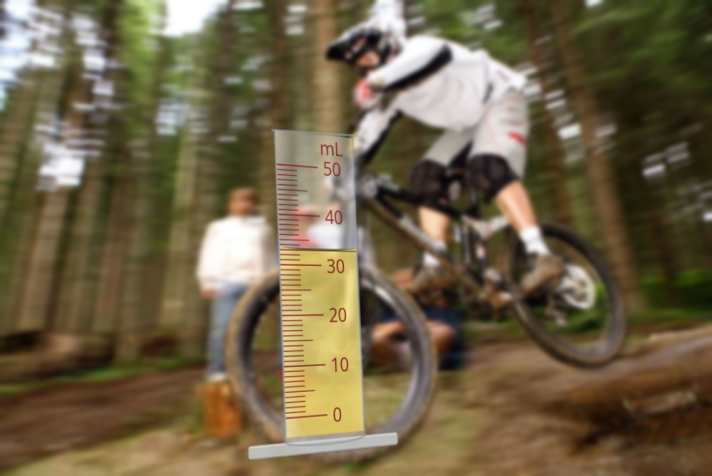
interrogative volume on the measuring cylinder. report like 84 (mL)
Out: 33 (mL)
